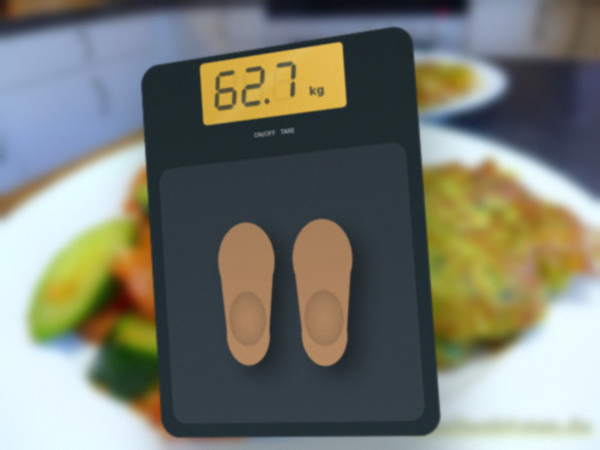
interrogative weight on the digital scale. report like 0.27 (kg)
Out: 62.7 (kg)
